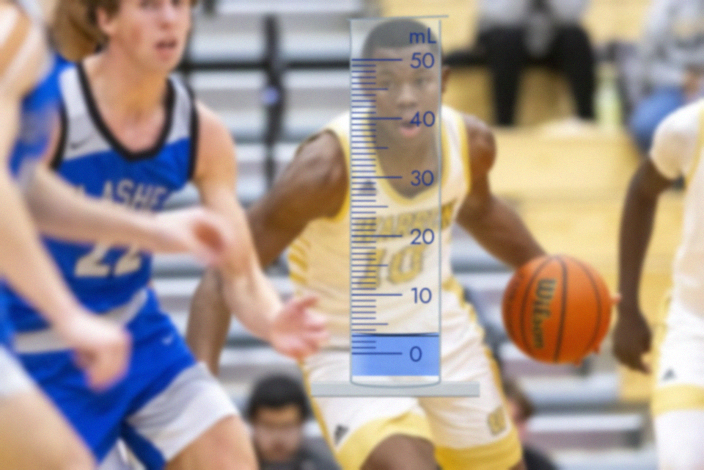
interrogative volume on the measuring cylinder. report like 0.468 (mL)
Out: 3 (mL)
